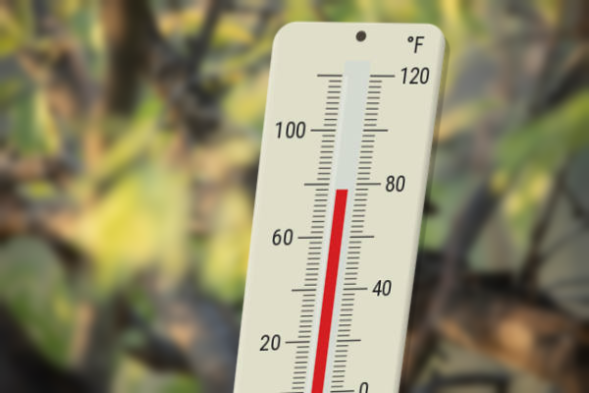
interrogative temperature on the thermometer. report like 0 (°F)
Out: 78 (°F)
